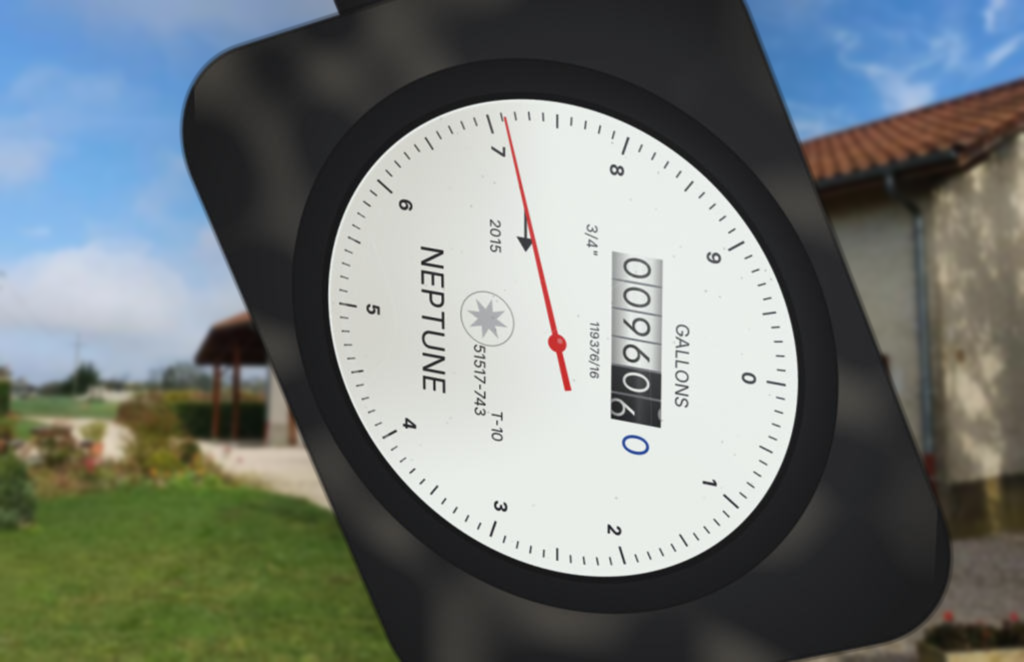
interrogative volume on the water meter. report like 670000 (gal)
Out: 96057.1 (gal)
